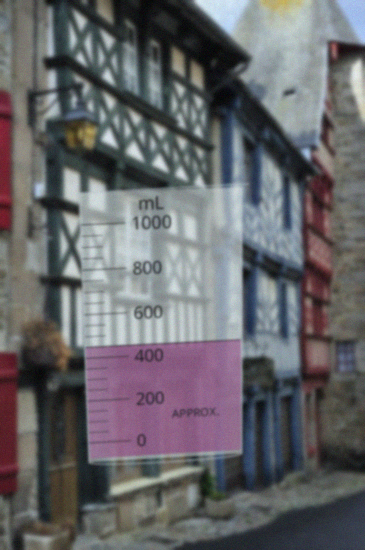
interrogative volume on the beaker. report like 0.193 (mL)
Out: 450 (mL)
